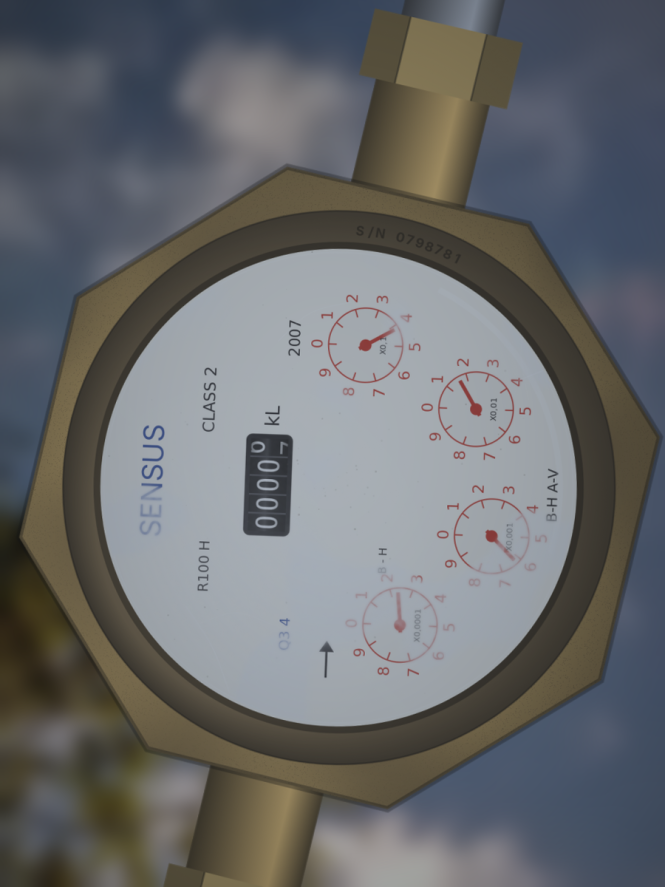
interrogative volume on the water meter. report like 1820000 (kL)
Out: 6.4162 (kL)
